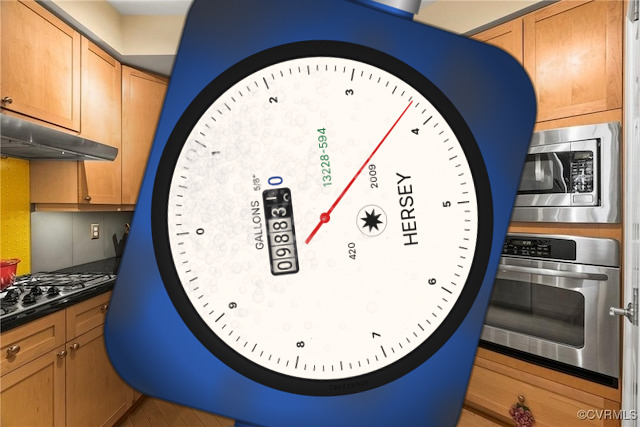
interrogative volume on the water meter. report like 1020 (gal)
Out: 988313.7 (gal)
